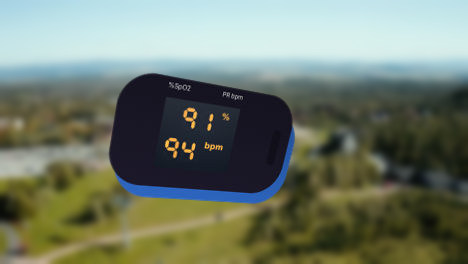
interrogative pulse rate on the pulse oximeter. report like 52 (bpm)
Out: 94 (bpm)
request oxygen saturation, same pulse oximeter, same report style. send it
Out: 91 (%)
